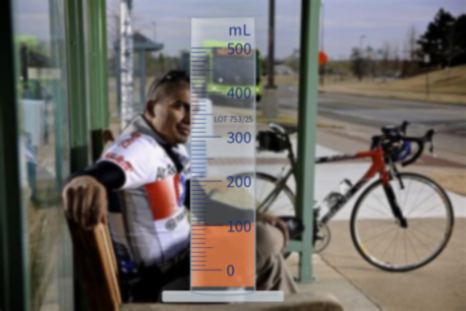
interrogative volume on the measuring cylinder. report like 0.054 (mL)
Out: 100 (mL)
